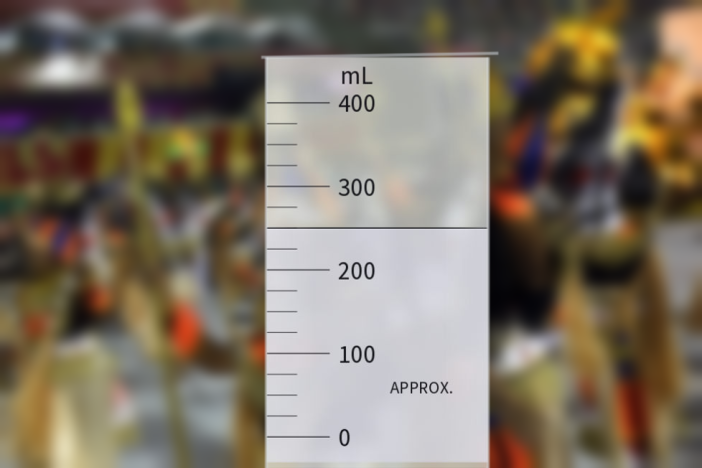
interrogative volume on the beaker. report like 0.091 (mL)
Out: 250 (mL)
